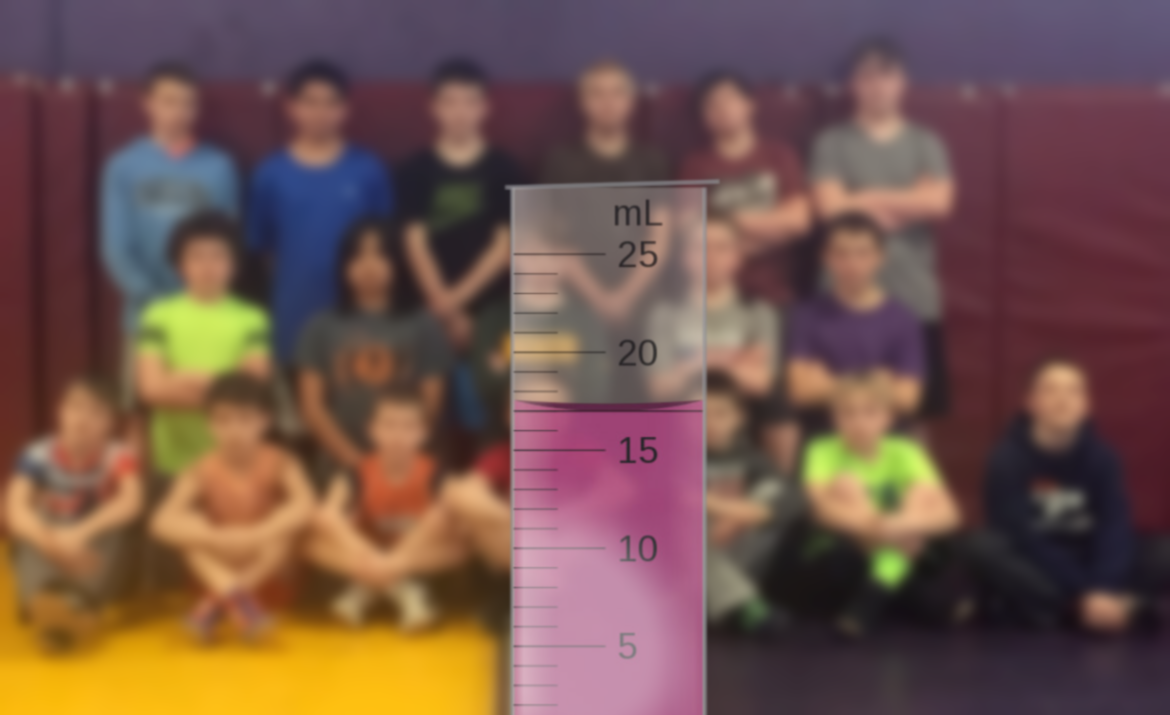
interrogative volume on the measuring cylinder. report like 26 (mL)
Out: 17 (mL)
